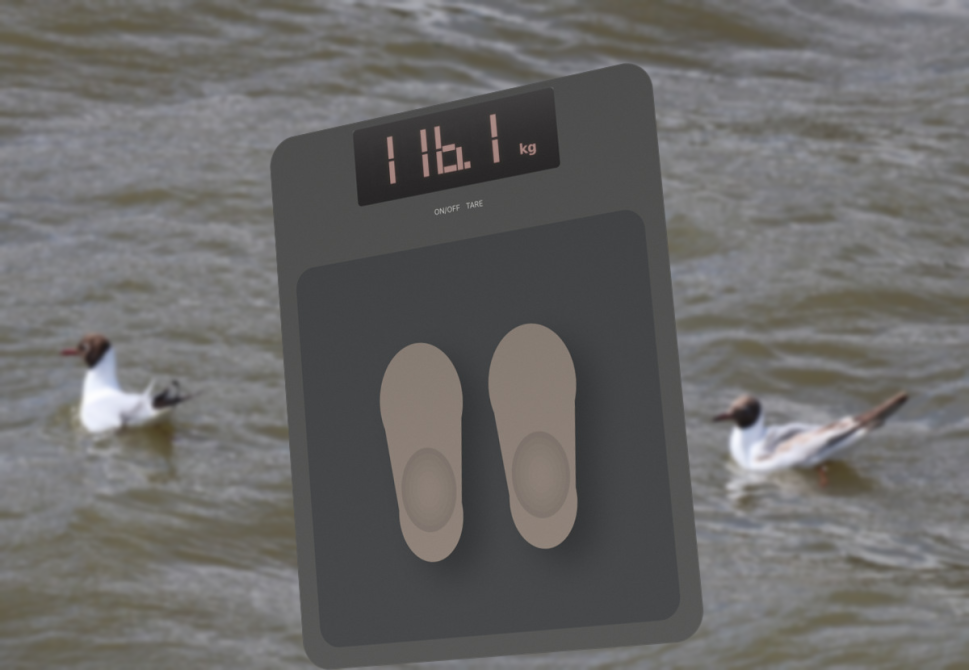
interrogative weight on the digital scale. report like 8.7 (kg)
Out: 116.1 (kg)
